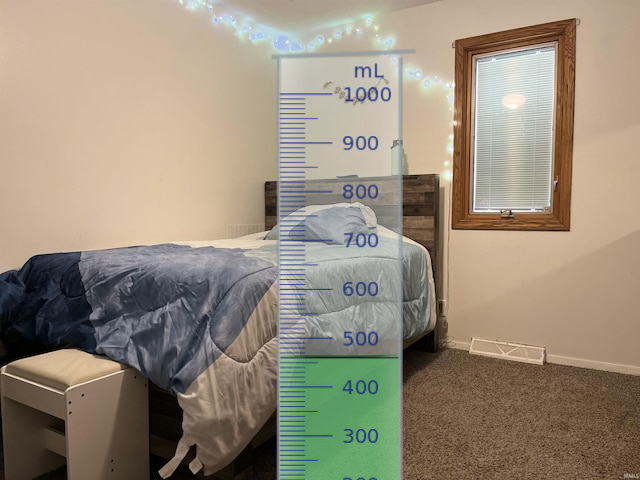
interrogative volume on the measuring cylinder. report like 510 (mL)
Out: 460 (mL)
